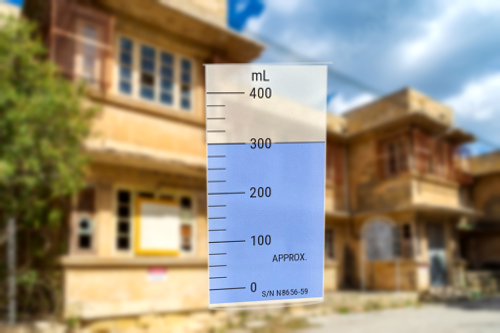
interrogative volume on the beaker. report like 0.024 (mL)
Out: 300 (mL)
